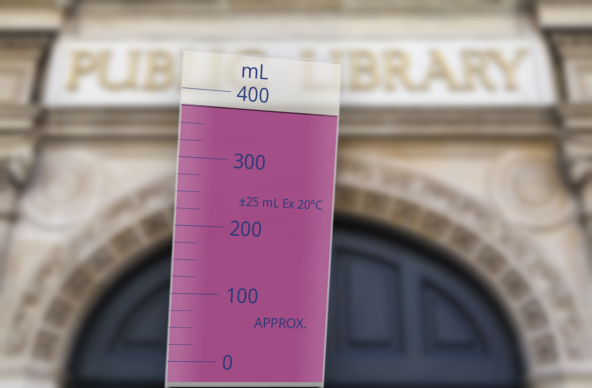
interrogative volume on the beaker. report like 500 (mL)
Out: 375 (mL)
